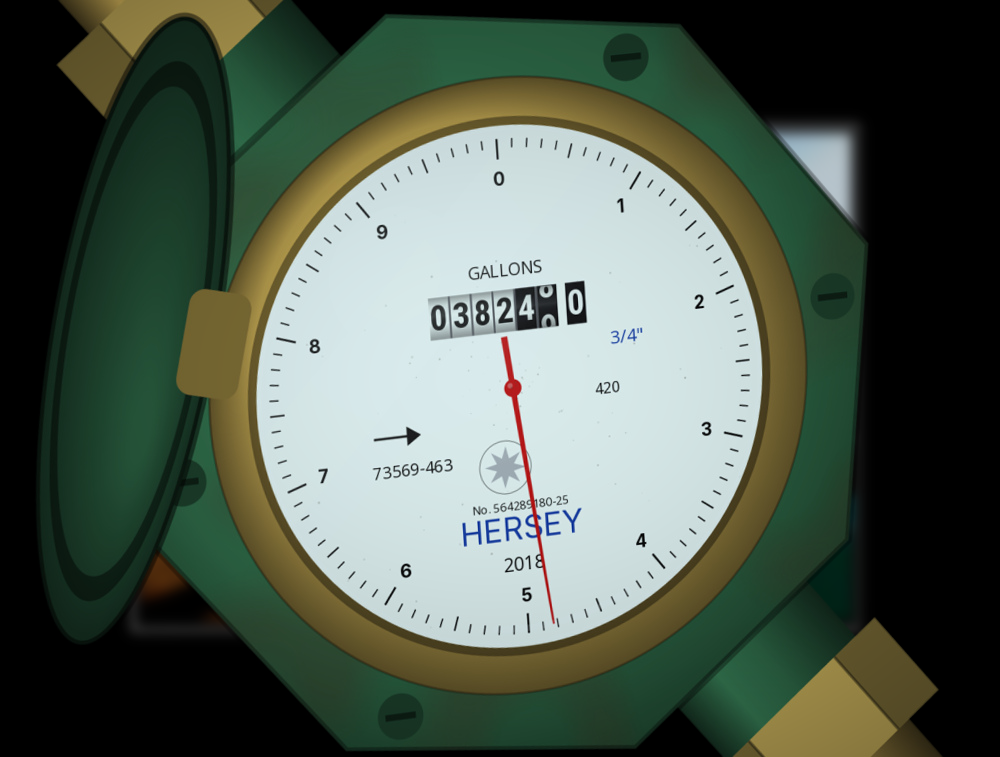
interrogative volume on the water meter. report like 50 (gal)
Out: 382484.8 (gal)
